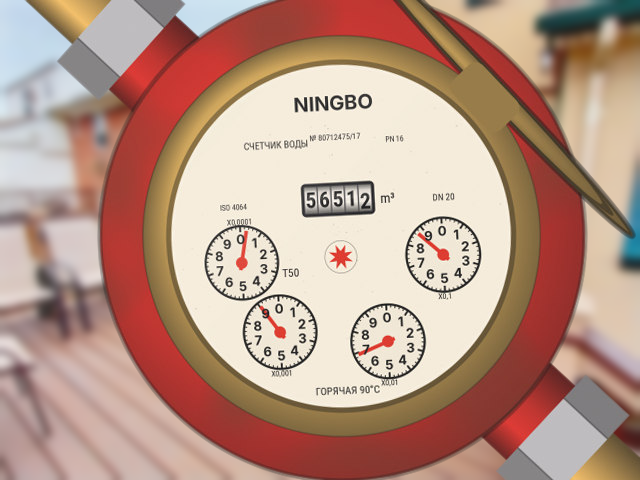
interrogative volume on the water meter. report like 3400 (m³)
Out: 56511.8690 (m³)
